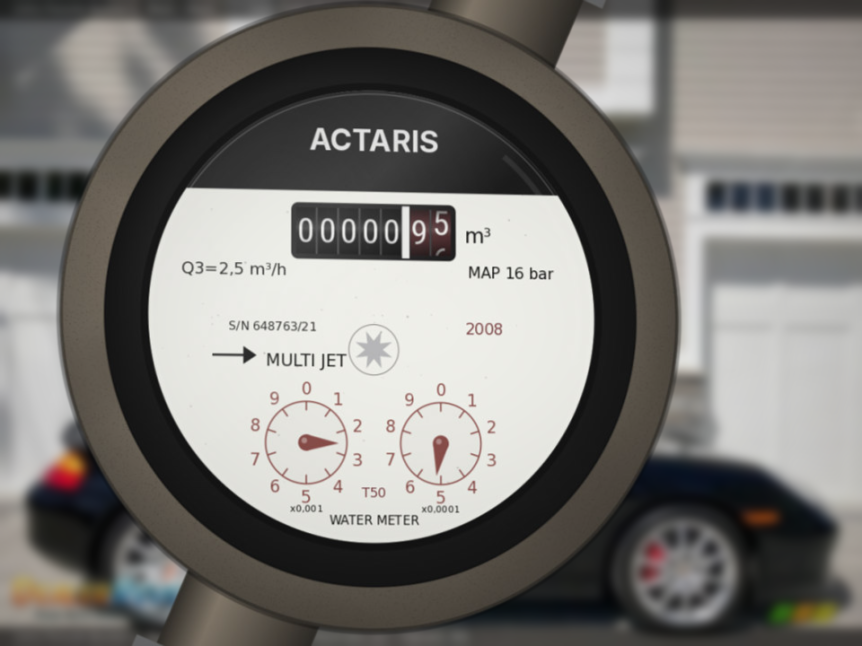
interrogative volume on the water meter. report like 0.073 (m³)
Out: 0.9525 (m³)
